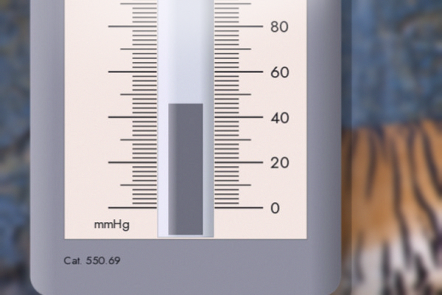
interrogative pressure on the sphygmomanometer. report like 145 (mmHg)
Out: 46 (mmHg)
